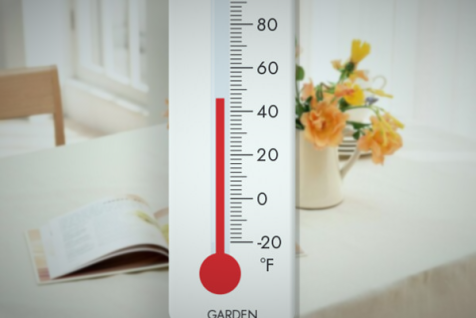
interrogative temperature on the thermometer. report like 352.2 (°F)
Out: 46 (°F)
